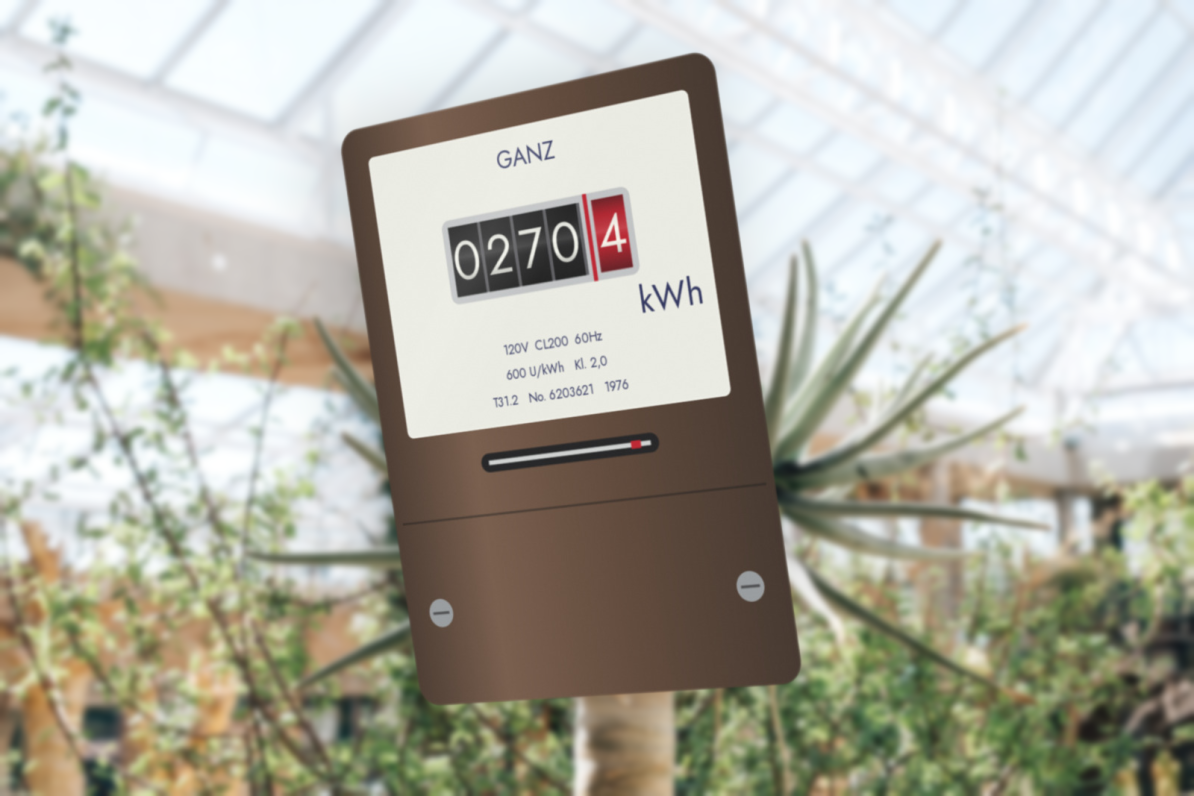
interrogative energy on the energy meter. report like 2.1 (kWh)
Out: 270.4 (kWh)
